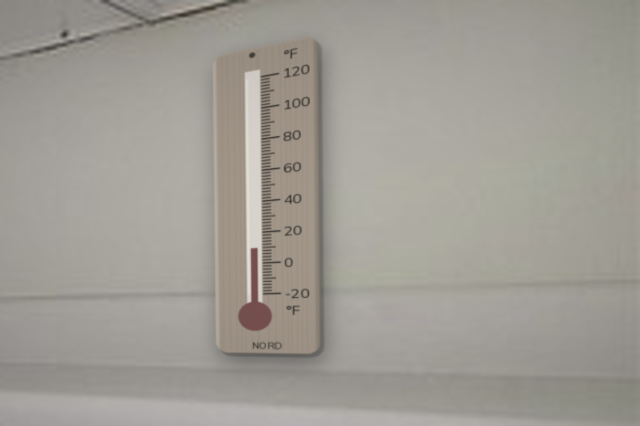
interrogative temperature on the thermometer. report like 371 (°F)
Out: 10 (°F)
